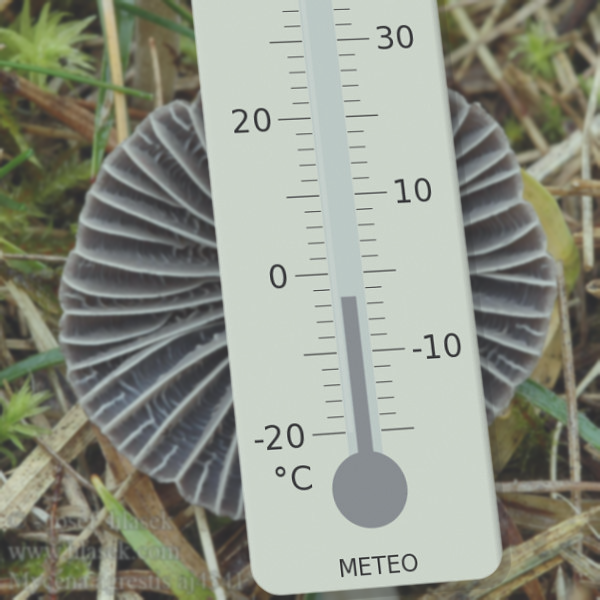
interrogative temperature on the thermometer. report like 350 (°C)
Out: -3 (°C)
